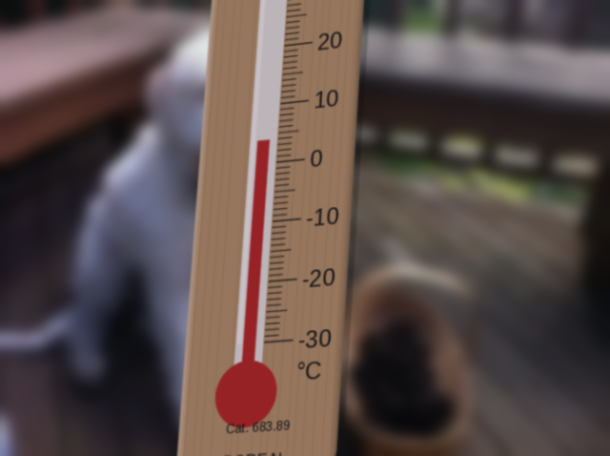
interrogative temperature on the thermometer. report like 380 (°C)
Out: 4 (°C)
